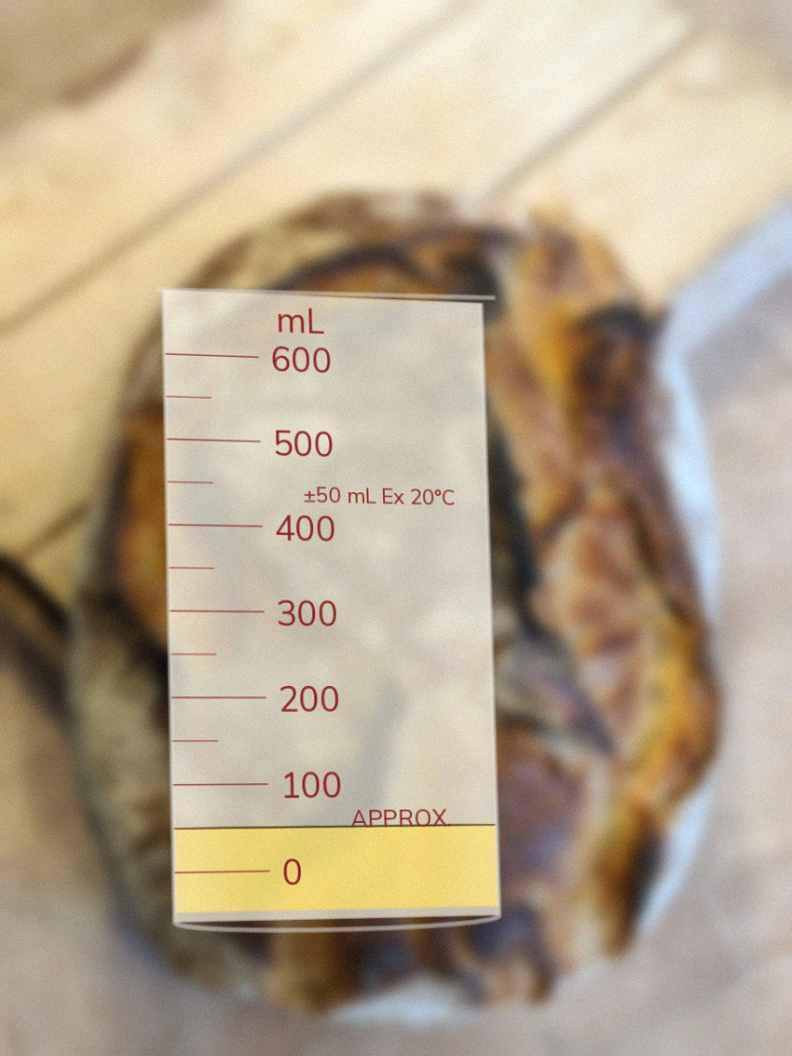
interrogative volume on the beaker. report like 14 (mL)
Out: 50 (mL)
